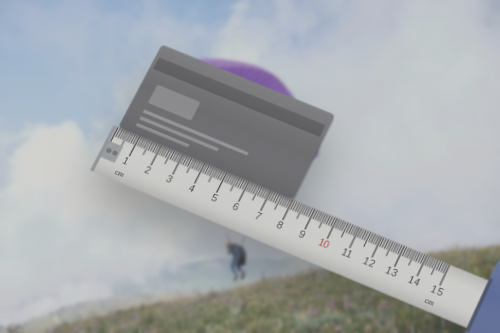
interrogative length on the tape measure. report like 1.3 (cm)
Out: 8 (cm)
